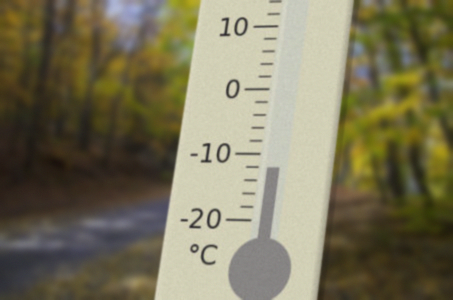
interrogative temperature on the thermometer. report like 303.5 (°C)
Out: -12 (°C)
